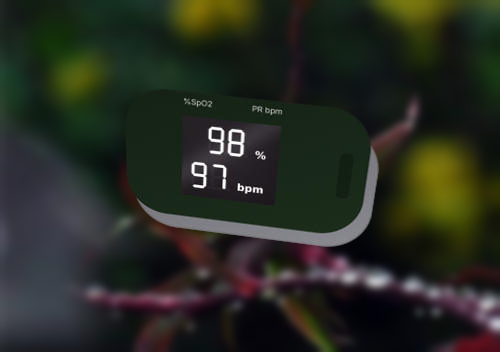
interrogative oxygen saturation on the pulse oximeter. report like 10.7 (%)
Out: 98 (%)
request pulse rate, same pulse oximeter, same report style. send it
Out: 97 (bpm)
